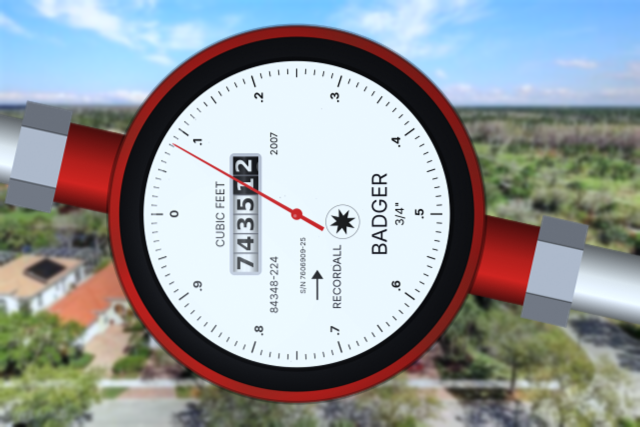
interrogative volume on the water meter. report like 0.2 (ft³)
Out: 743512.08 (ft³)
